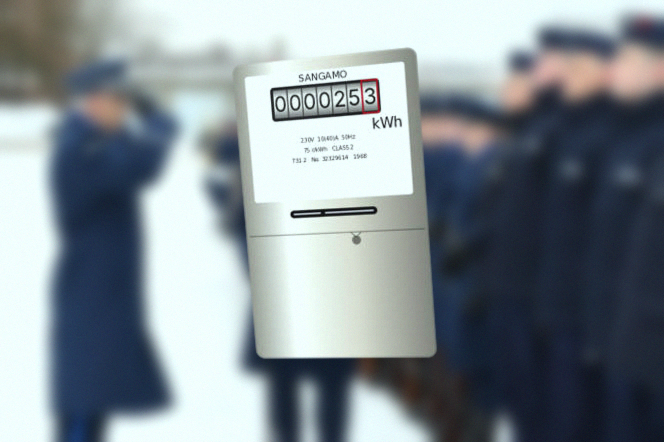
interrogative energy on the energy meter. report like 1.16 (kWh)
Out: 25.3 (kWh)
